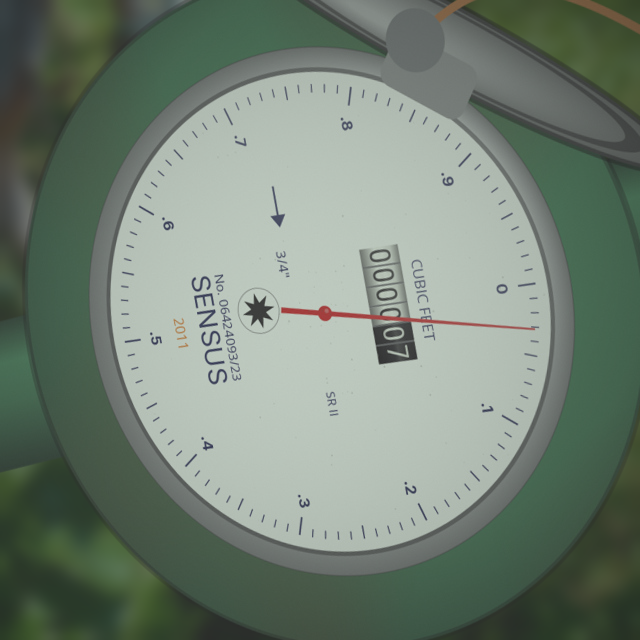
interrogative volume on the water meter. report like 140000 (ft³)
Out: 7.03 (ft³)
